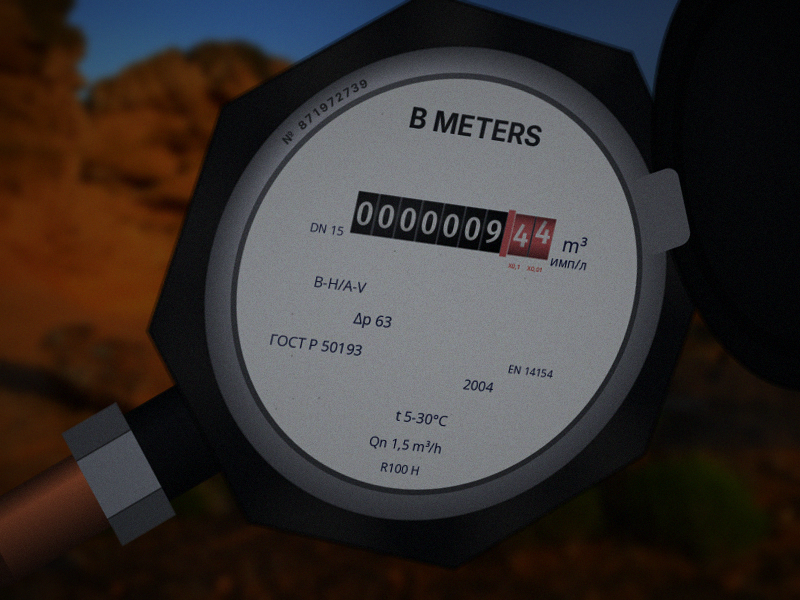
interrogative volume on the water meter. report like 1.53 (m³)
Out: 9.44 (m³)
